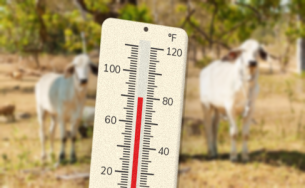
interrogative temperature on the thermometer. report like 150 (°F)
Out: 80 (°F)
